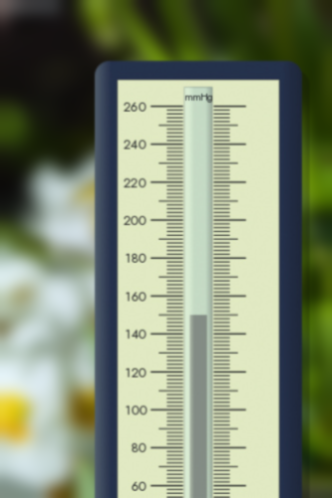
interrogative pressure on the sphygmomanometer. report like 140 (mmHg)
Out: 150 (mmHg)
